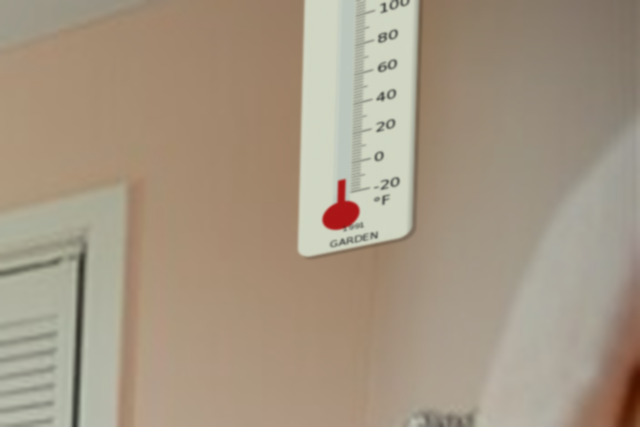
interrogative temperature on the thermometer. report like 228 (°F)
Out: -10 (°F)
